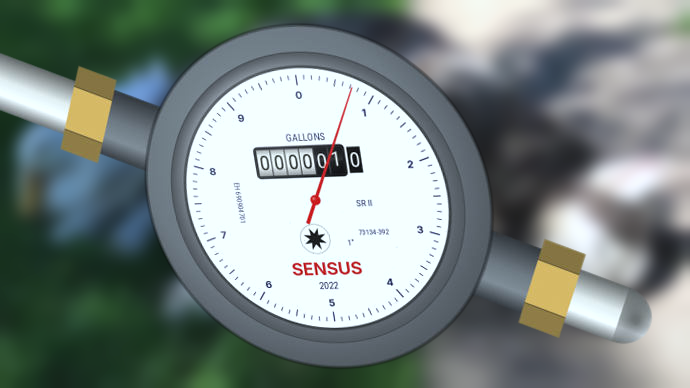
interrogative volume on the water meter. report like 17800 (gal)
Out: 10.7 (gal)
